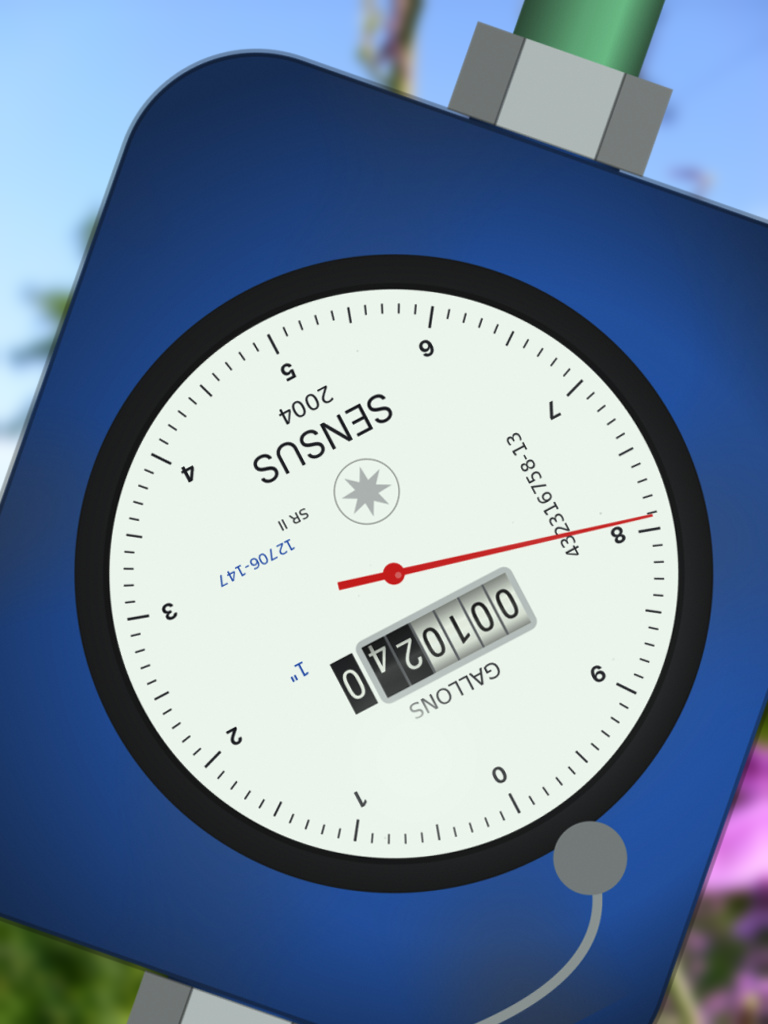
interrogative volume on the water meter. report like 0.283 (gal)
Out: 10237.9 (gal)
